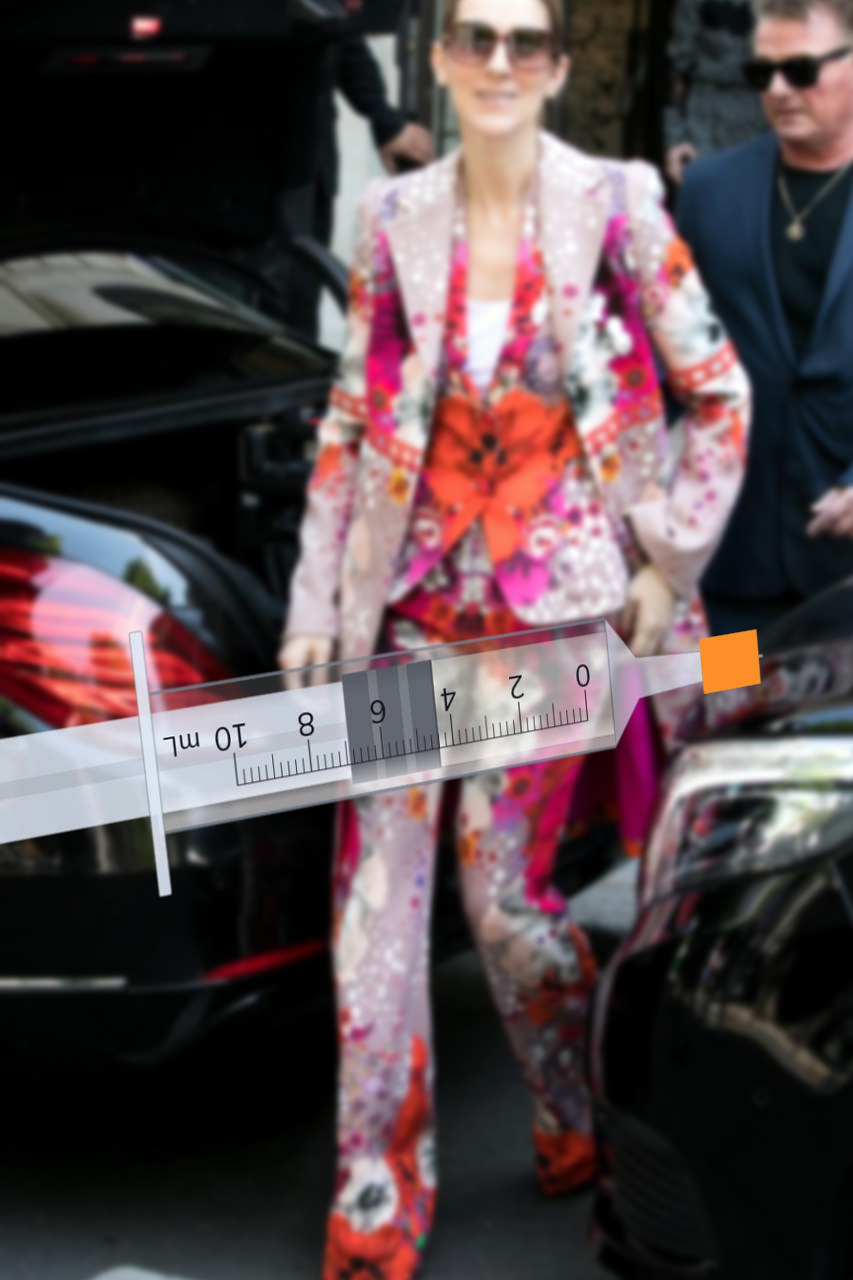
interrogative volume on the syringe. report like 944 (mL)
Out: 4.4 (mL)
